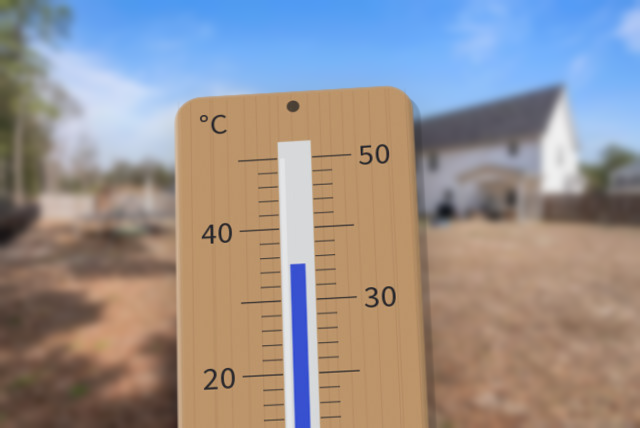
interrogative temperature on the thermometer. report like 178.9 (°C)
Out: 35 (°C)
